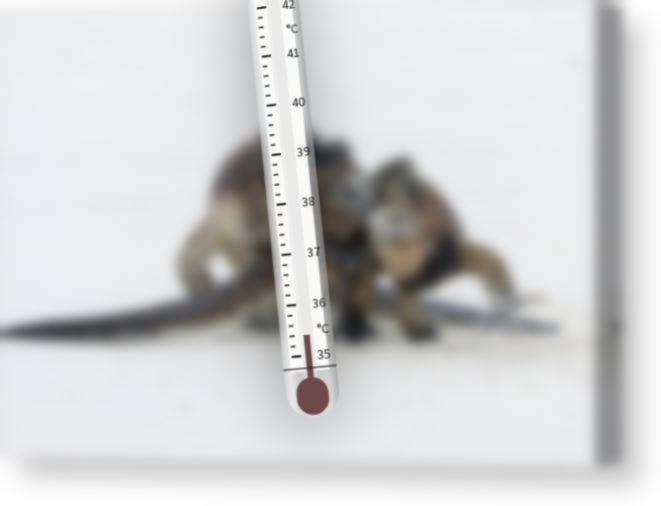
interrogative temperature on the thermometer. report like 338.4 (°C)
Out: 35.4 (°C)
